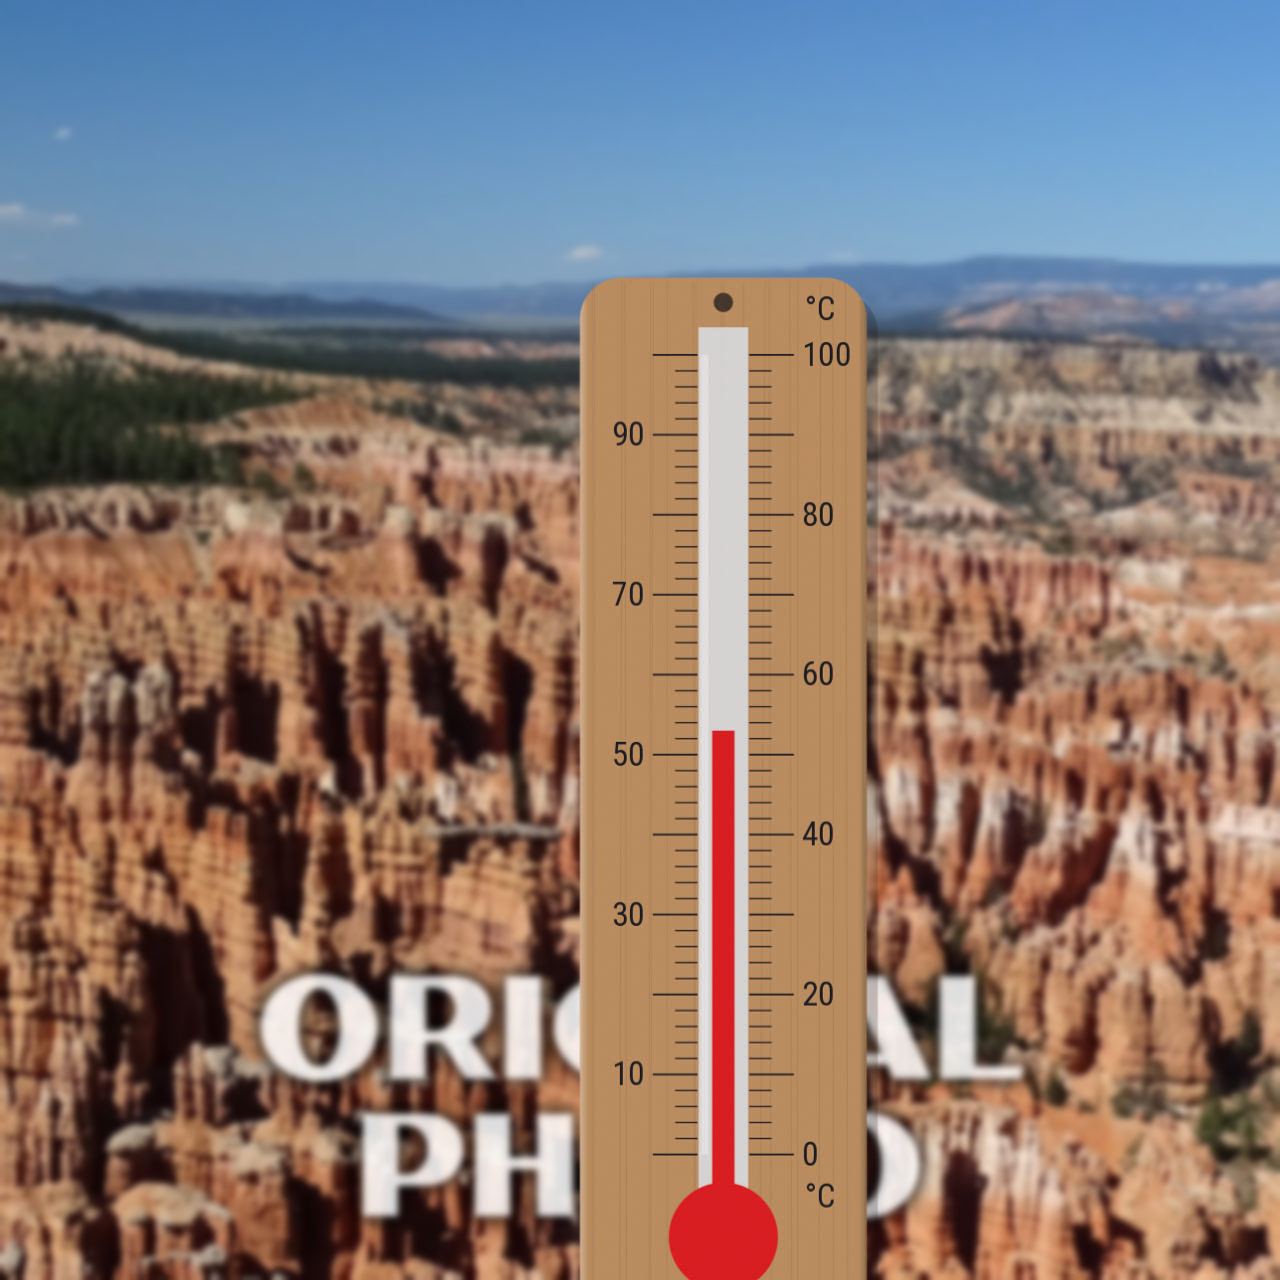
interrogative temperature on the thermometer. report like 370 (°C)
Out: 53 (°C)
